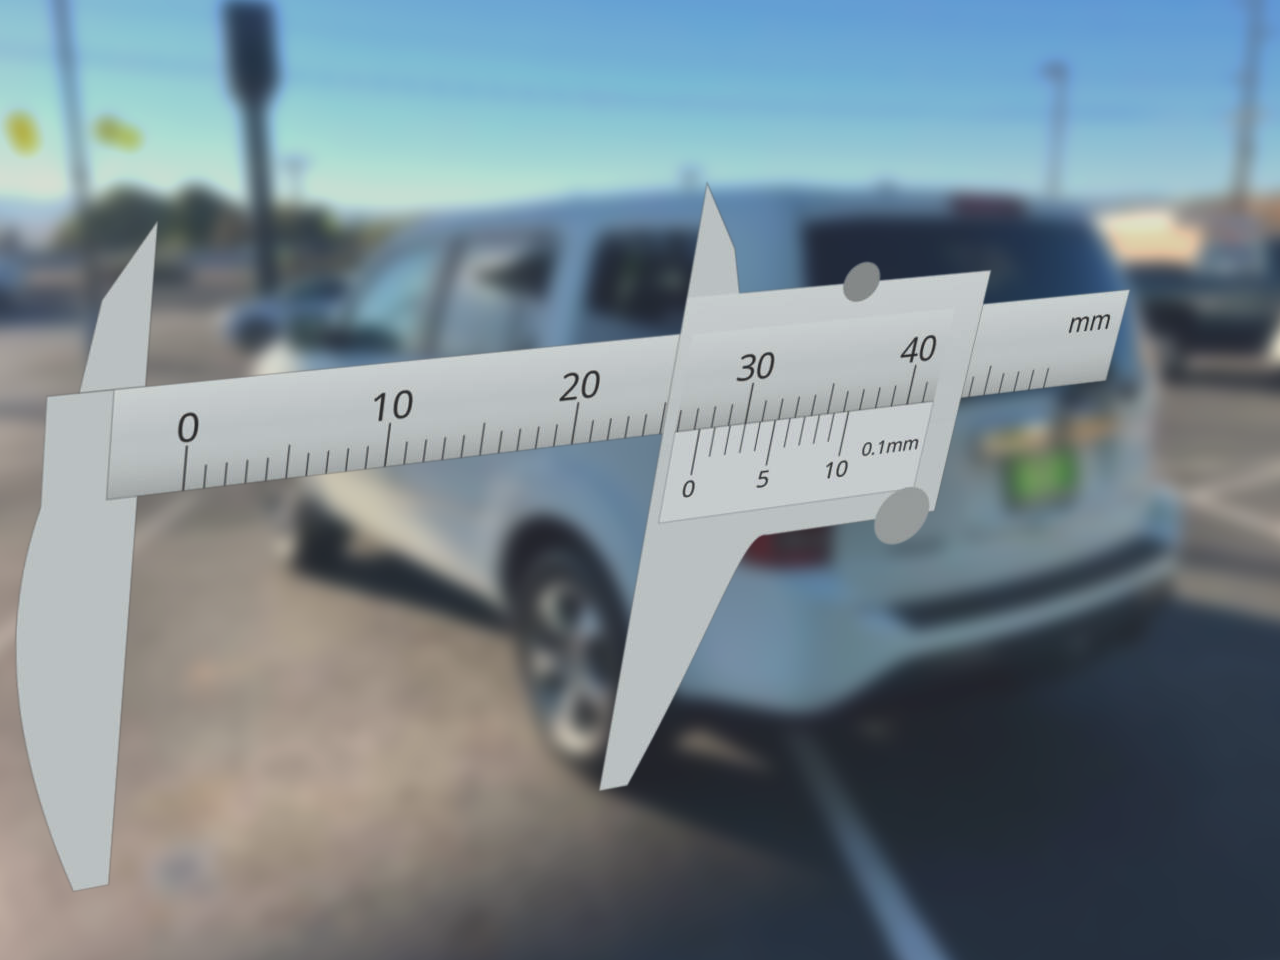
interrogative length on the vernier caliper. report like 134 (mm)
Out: 27.3 (mm)
